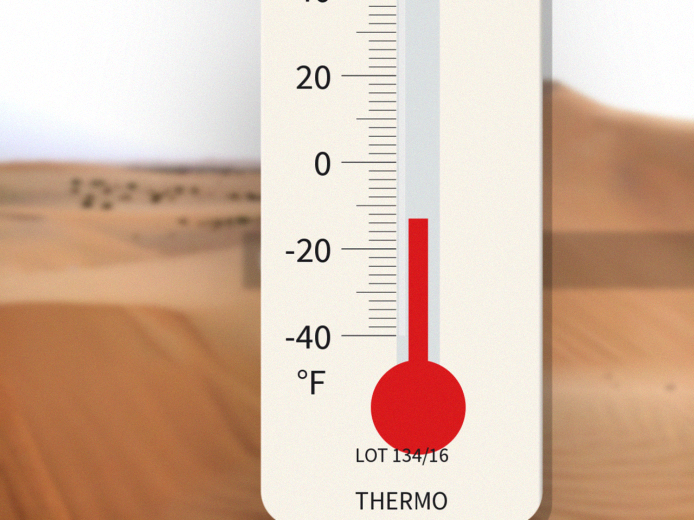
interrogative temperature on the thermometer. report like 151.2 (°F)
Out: -13 (°F)
